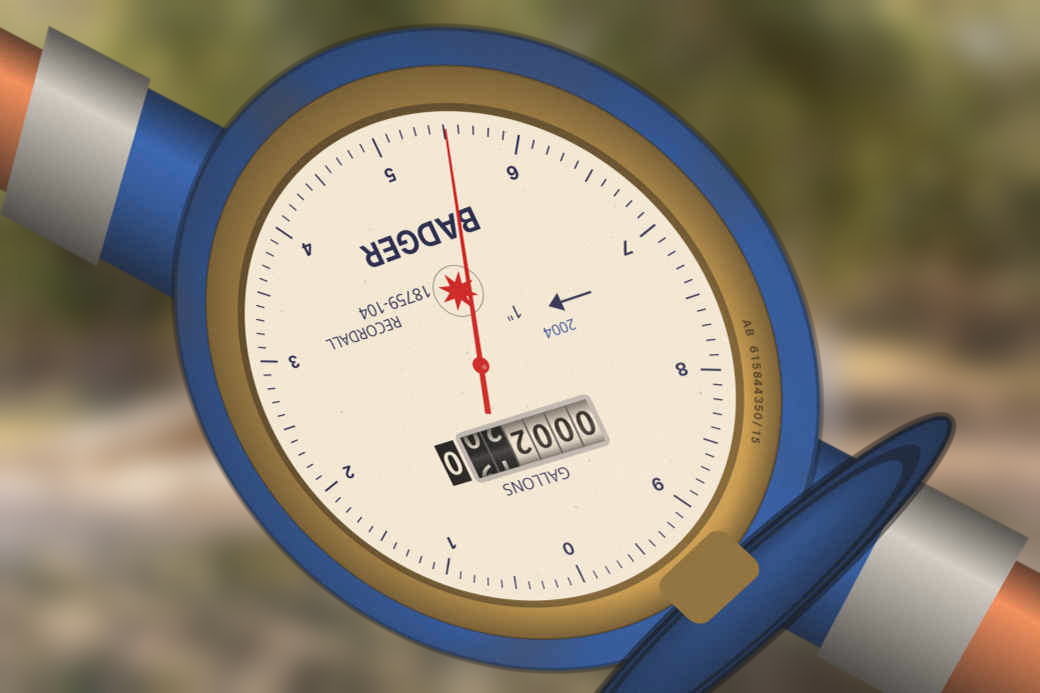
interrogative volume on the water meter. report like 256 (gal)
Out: 2195.5 (gal)
